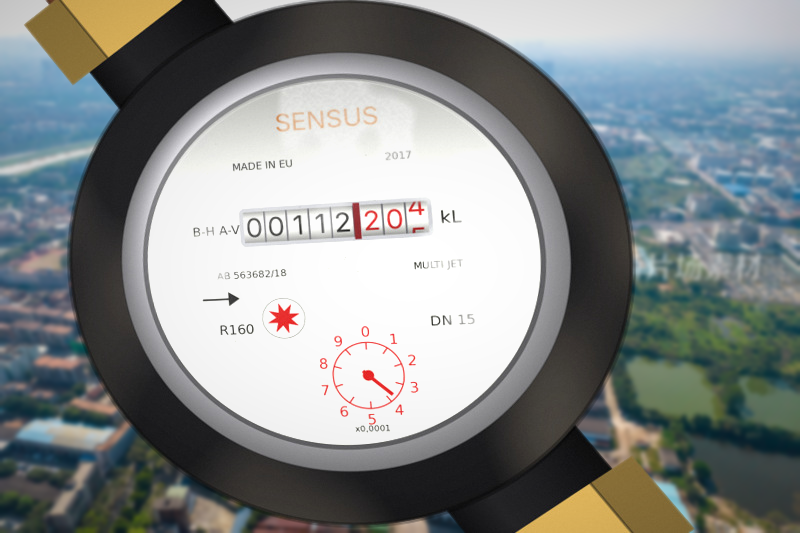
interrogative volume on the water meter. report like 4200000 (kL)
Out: 112.2043 (kL)
